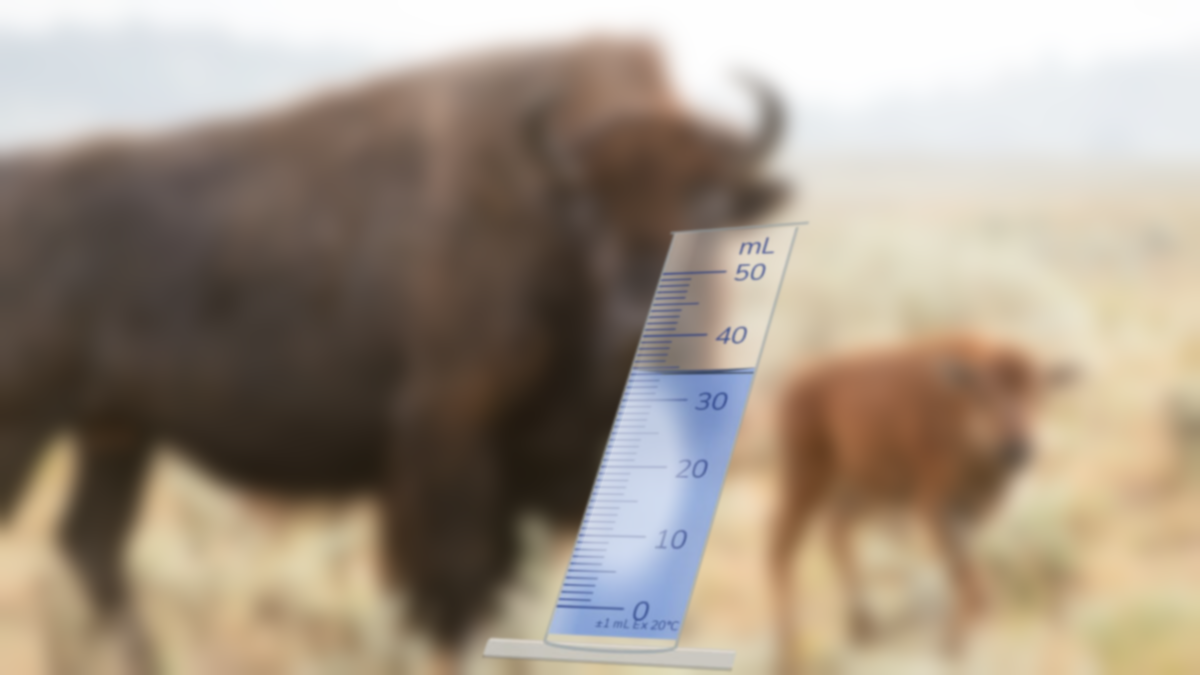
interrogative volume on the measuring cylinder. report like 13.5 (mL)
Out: 34 (mL)
